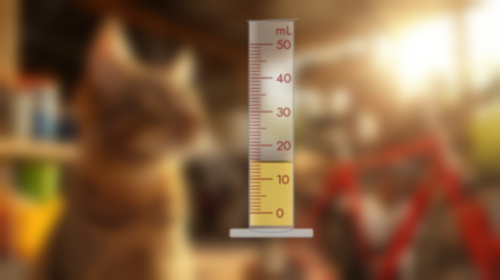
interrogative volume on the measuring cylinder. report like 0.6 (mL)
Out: 15 (mL)
